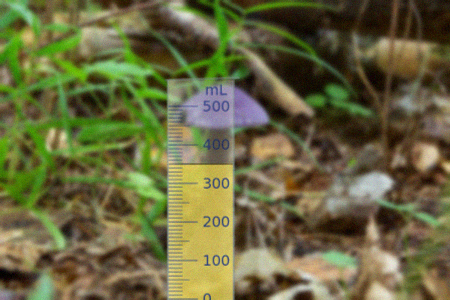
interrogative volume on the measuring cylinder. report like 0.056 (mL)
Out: 350 (mL)
